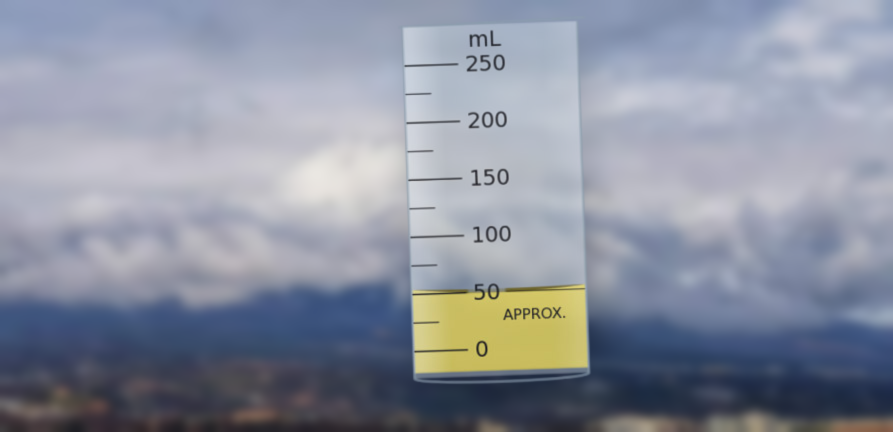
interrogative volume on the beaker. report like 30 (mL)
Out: 50 (mL)
